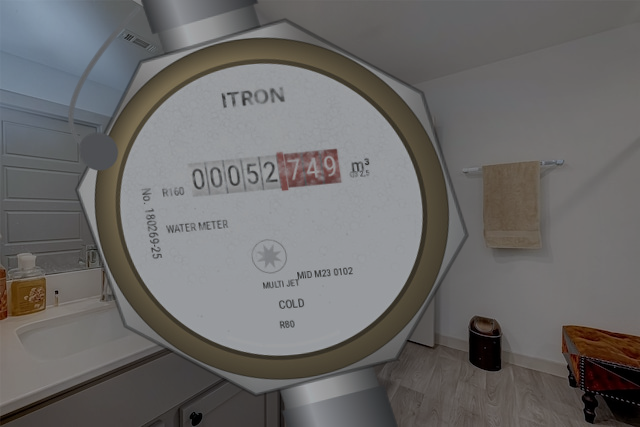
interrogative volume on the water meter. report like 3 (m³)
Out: 52.749 (m³)
